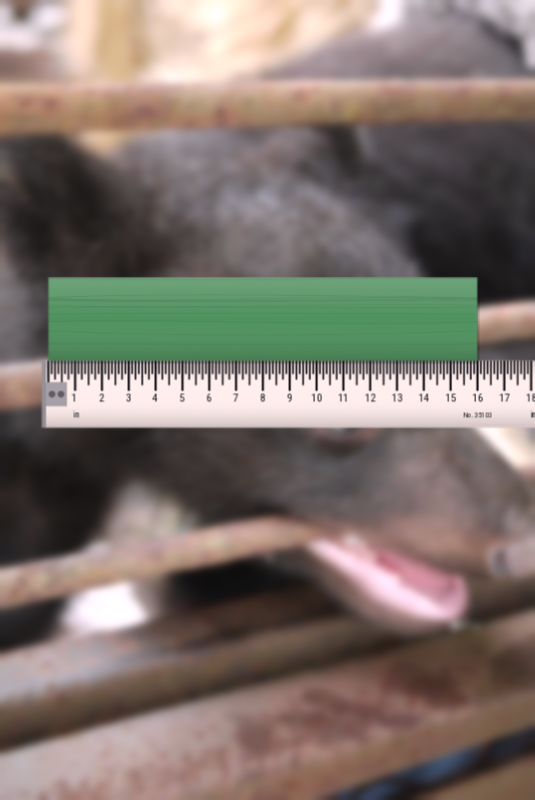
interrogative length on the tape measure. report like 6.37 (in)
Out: 16 (in)
